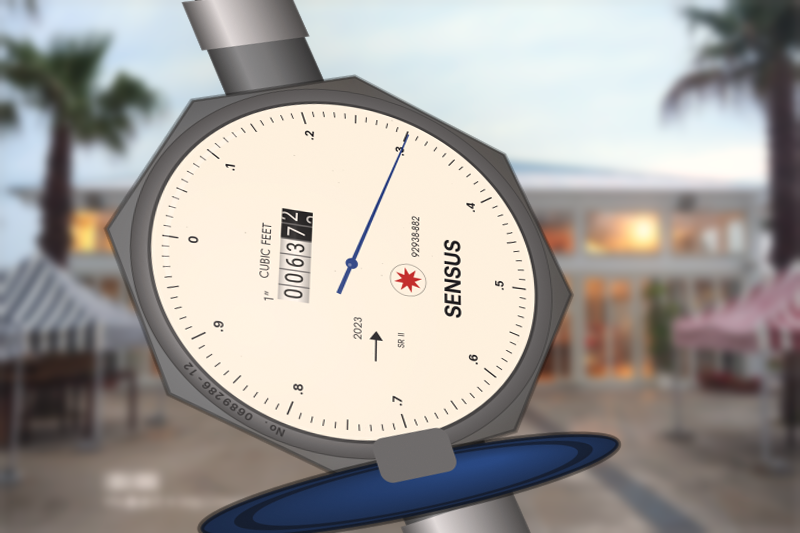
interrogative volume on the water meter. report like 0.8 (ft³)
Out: 6372.30 (ft³)
